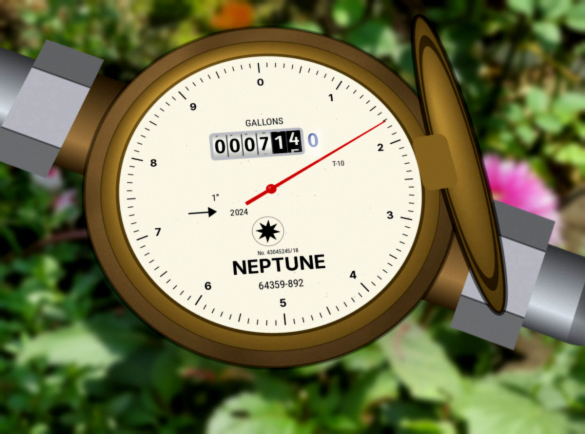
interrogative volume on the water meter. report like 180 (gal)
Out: 7141.7 (gal)
